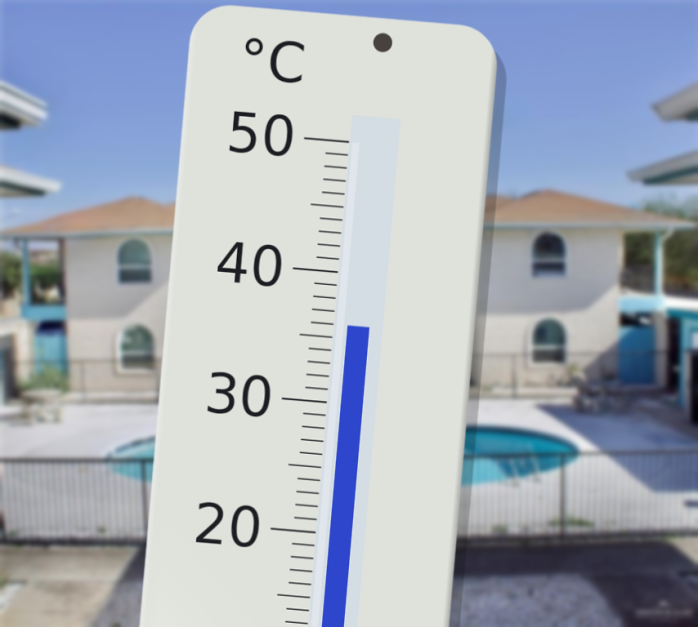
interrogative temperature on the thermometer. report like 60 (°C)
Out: 36 (°C)
